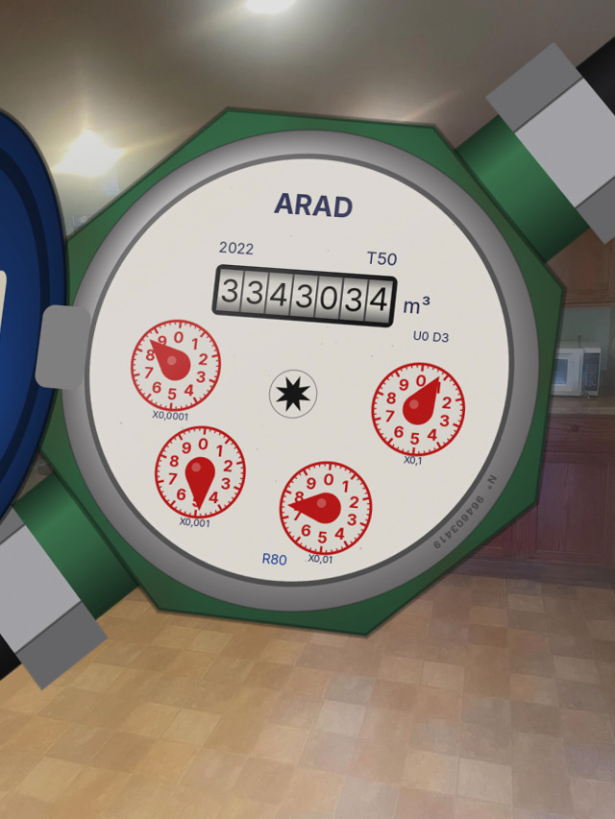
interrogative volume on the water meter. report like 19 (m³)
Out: 3343034.0748 (m³)
